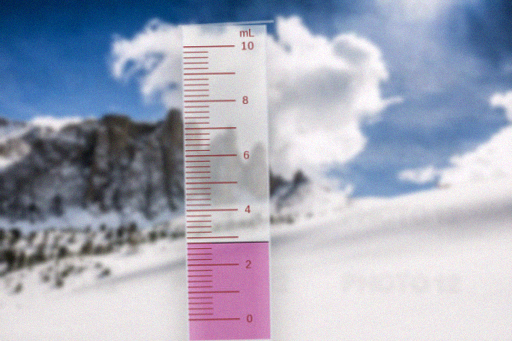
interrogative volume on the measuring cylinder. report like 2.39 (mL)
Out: 2.8 (mL)
